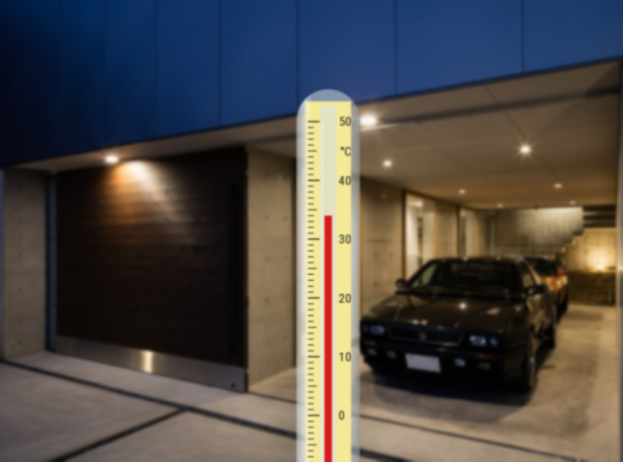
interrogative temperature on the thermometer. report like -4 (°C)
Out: 34 (°C)
